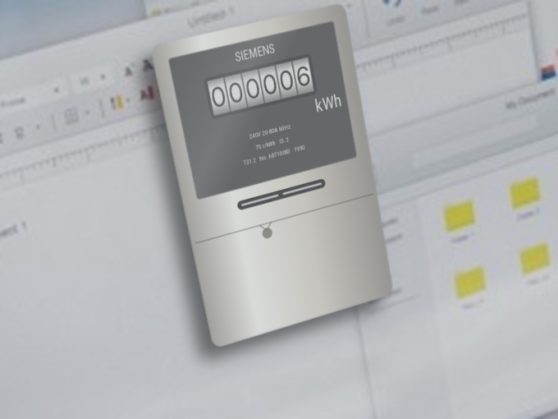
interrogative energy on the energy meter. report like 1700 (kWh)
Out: 6 (kWh)
